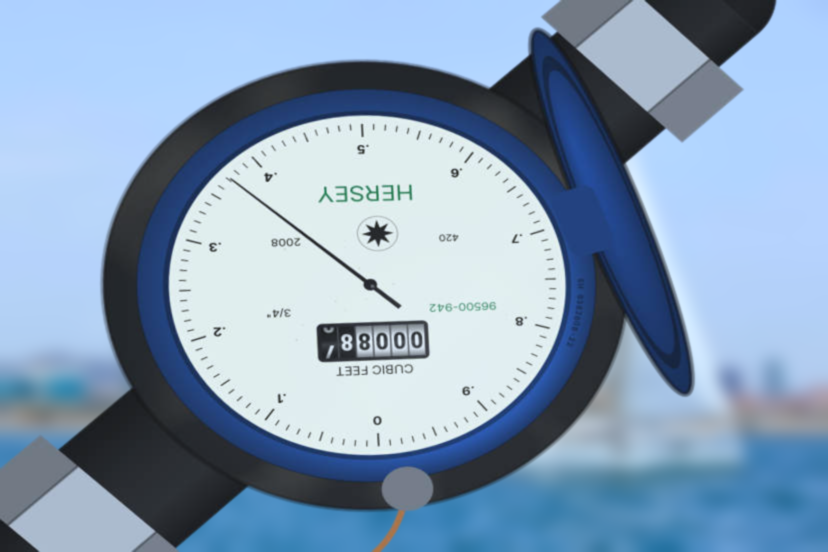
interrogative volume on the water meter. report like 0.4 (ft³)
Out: 887.37 (ft³)
